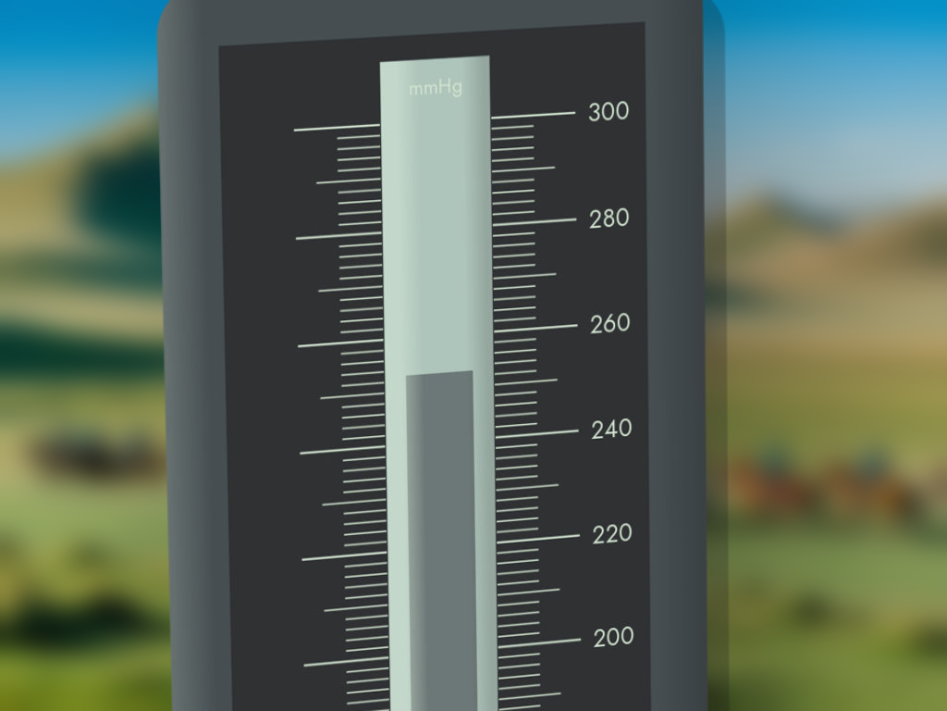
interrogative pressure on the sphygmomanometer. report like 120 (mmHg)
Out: 253 (mmHg)
